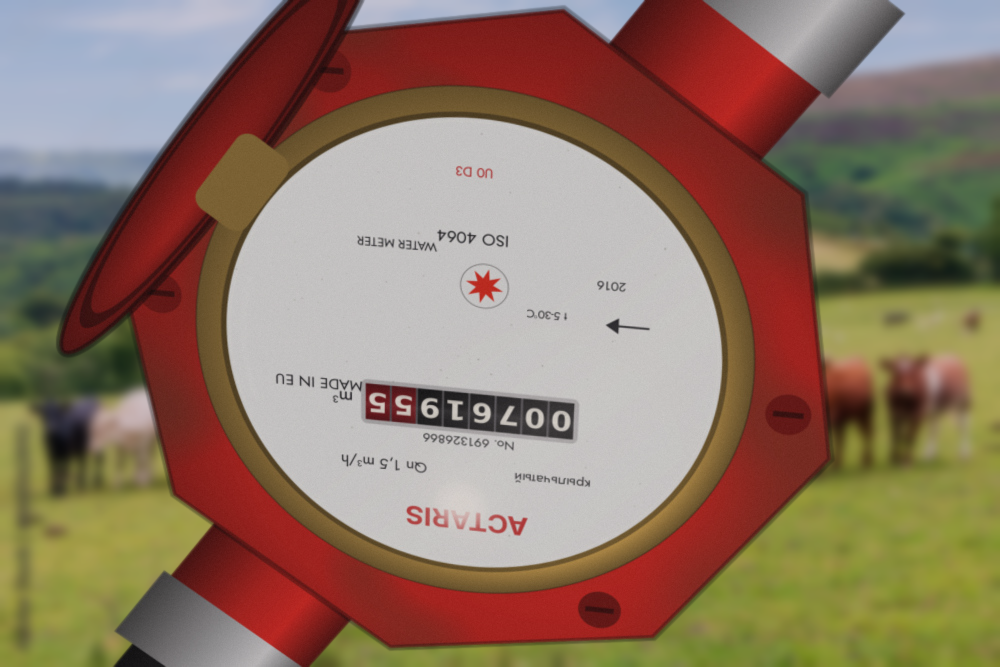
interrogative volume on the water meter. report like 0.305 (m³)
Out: 7619.55 (m³)
